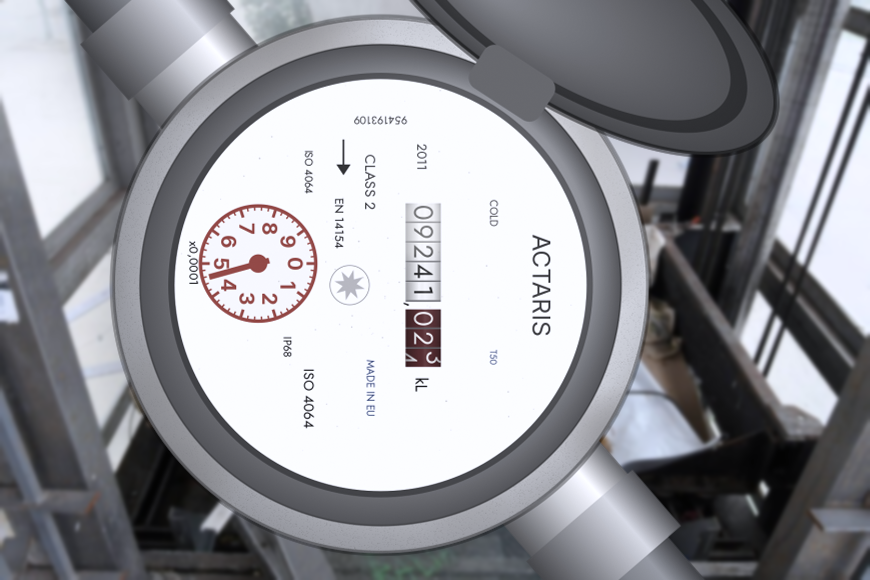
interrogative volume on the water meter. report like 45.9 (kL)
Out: 9241.0234 (kL)
